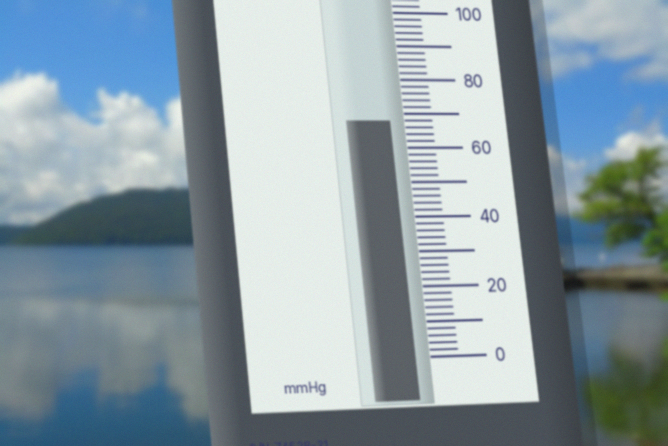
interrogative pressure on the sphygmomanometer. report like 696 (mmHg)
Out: 68 (mmHg)
